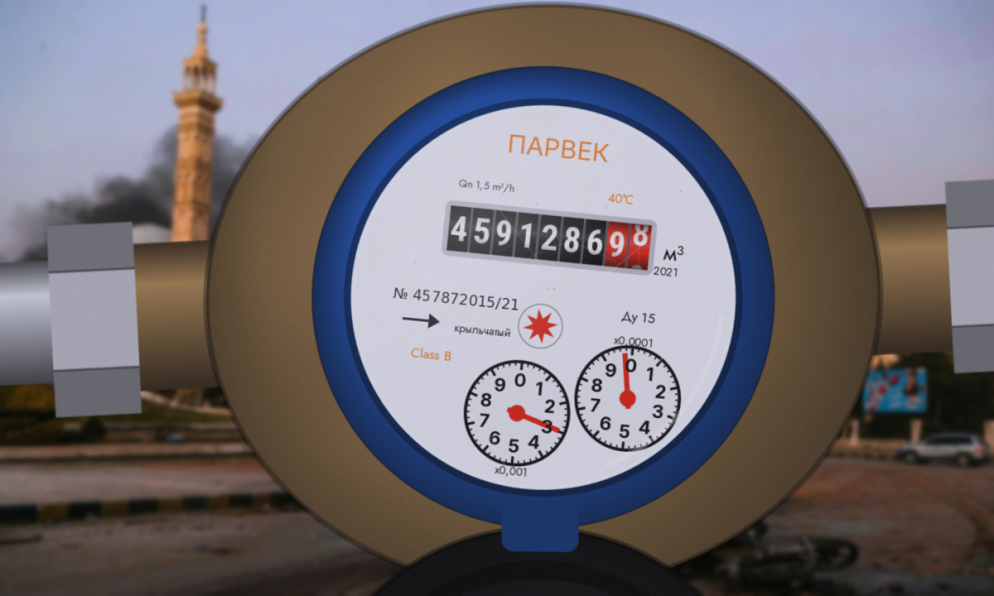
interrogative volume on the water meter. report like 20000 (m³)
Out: 4591286.9829 (m³)
